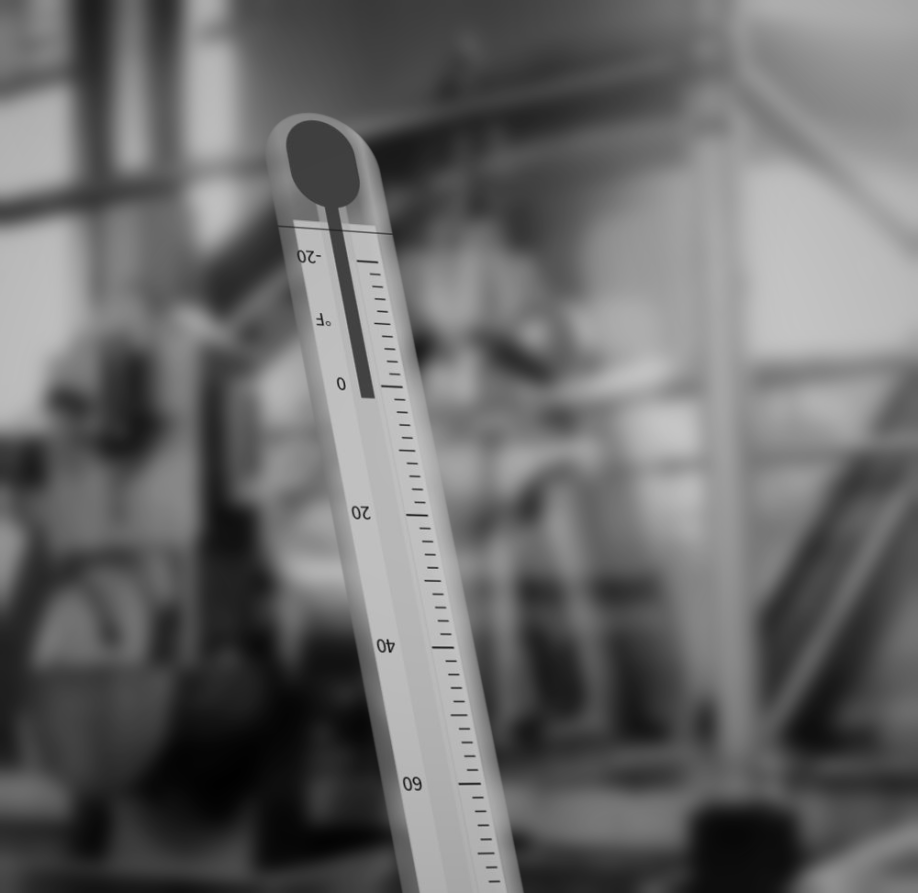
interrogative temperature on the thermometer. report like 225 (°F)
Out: 2 (°F)
